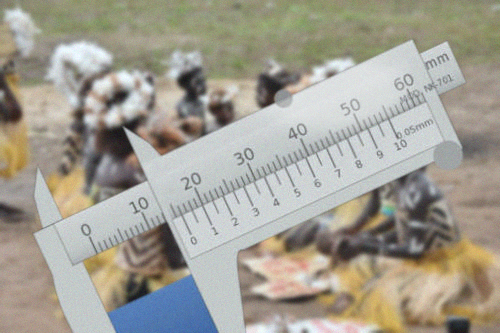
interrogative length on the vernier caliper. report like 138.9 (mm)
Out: 16.0 (mm)
